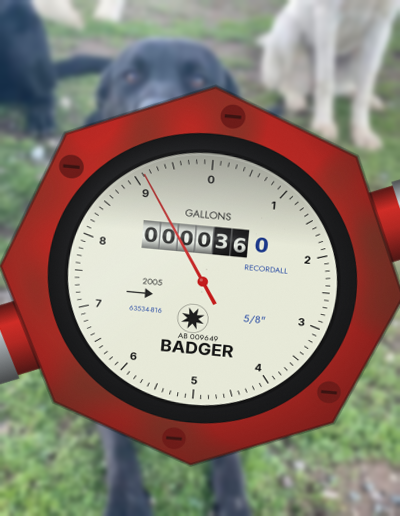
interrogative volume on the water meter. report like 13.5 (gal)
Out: 359.1 (gal)
